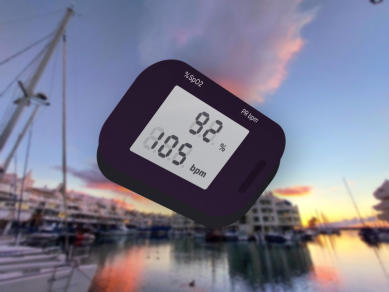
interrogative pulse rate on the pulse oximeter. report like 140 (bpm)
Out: 105 (bpm)
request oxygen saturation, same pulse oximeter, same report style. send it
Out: 92 (%)
